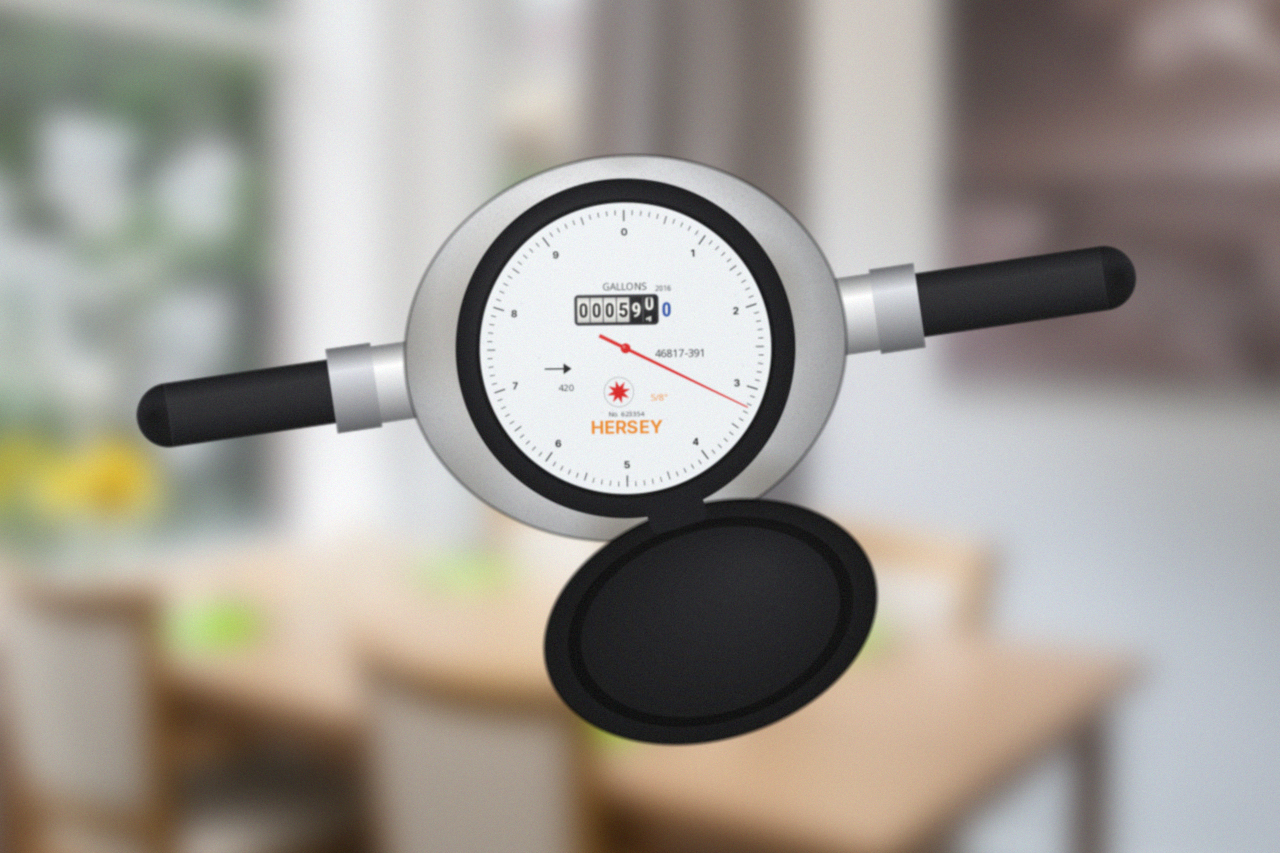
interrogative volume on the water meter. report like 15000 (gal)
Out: 5903.2 (gal)
